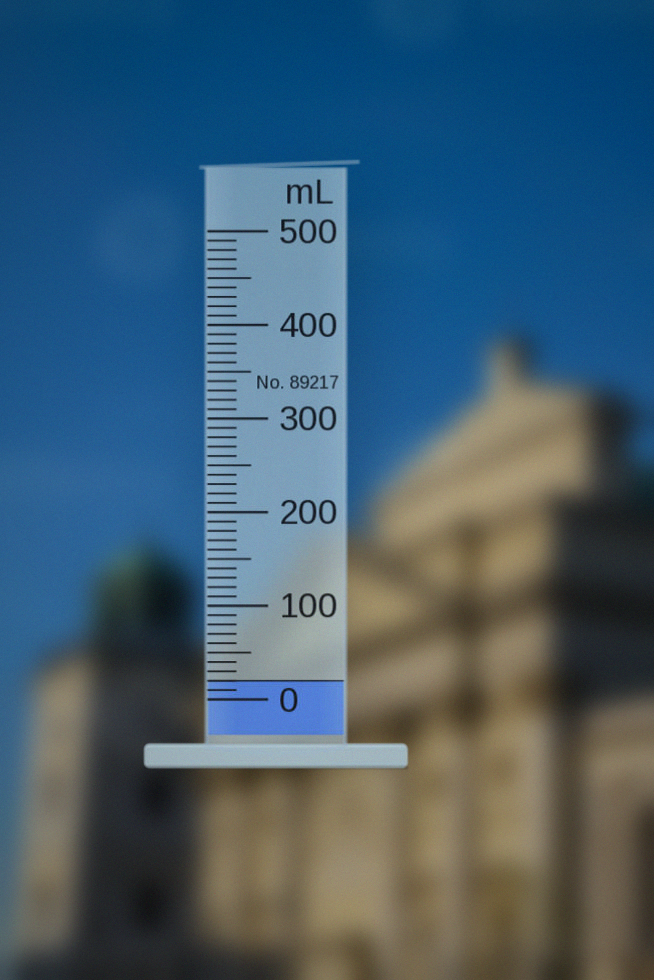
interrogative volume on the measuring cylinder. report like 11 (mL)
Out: 20 (mL)
